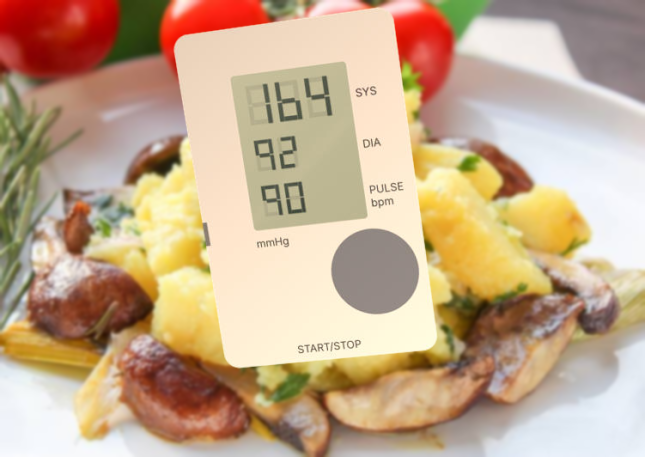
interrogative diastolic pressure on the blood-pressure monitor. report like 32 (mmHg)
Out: 92 (mmHg)
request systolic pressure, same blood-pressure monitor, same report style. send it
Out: 164 (mmHg)
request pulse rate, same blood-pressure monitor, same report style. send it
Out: 90 (bpm)
